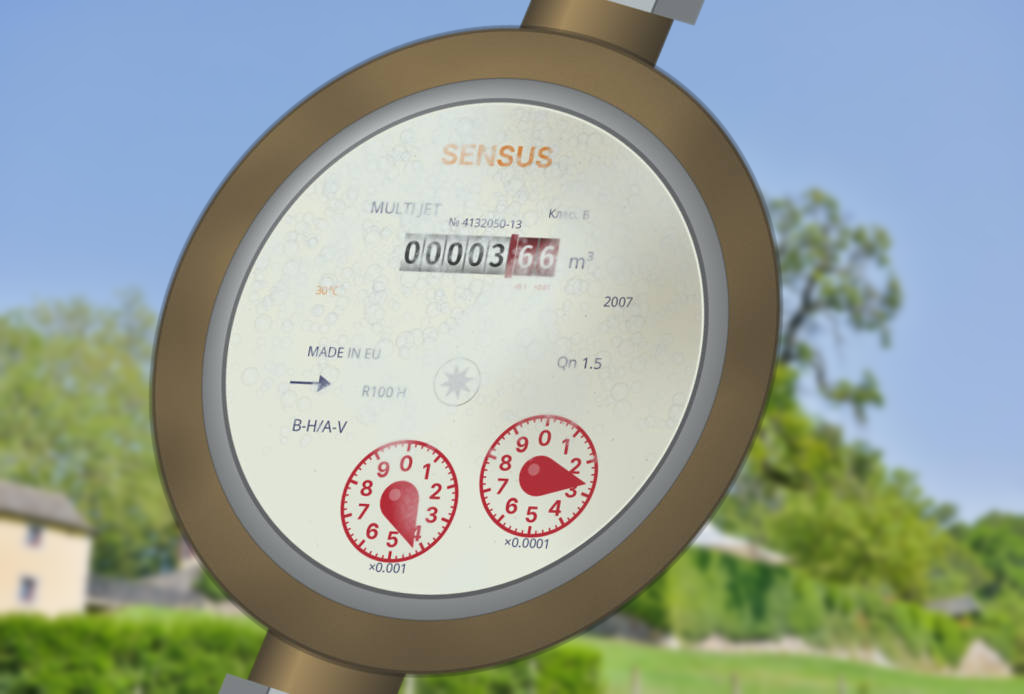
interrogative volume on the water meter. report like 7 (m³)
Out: 3.6642 (m³)
